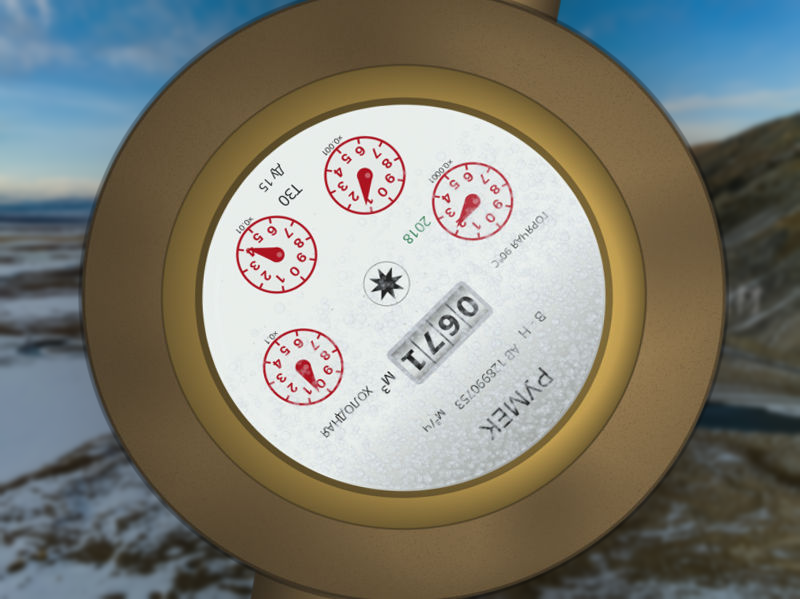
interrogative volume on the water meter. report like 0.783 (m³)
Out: 671.0412 (m³)
